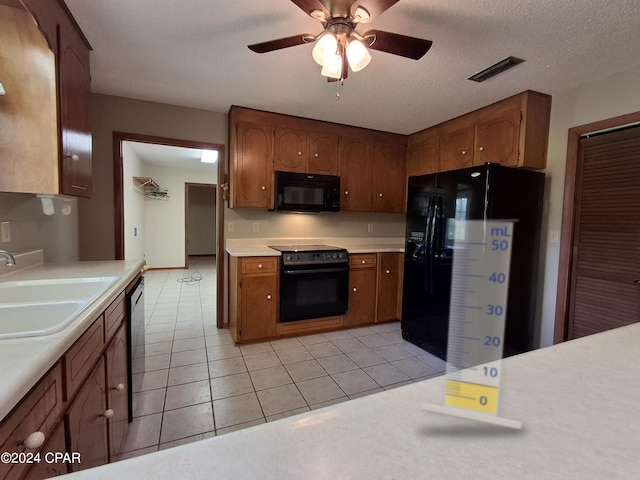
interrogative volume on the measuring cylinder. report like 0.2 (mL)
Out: 5 (mL)
